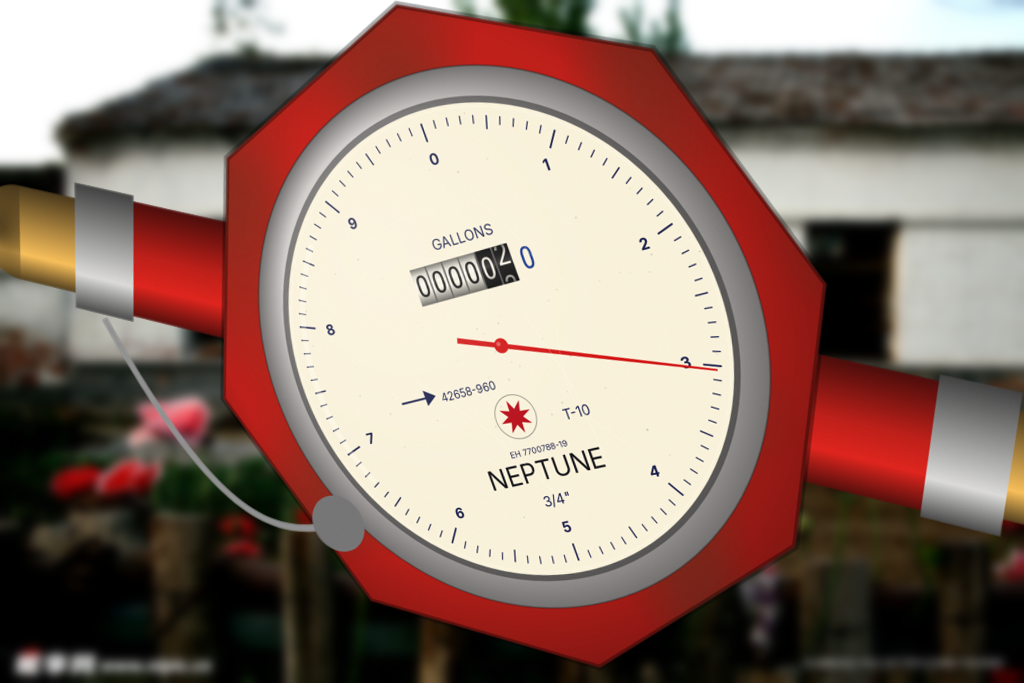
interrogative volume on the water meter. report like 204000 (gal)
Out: 23.0 (gal)
